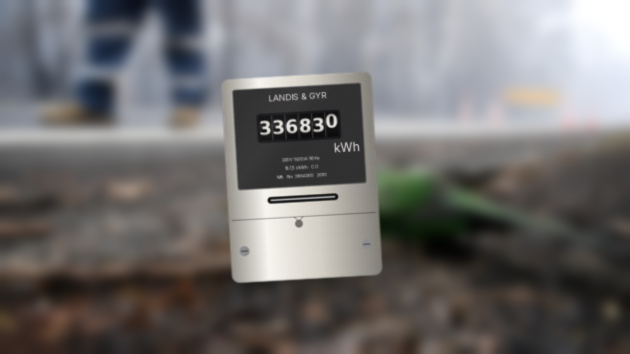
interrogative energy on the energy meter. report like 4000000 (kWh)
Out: 336830 (kWh)
